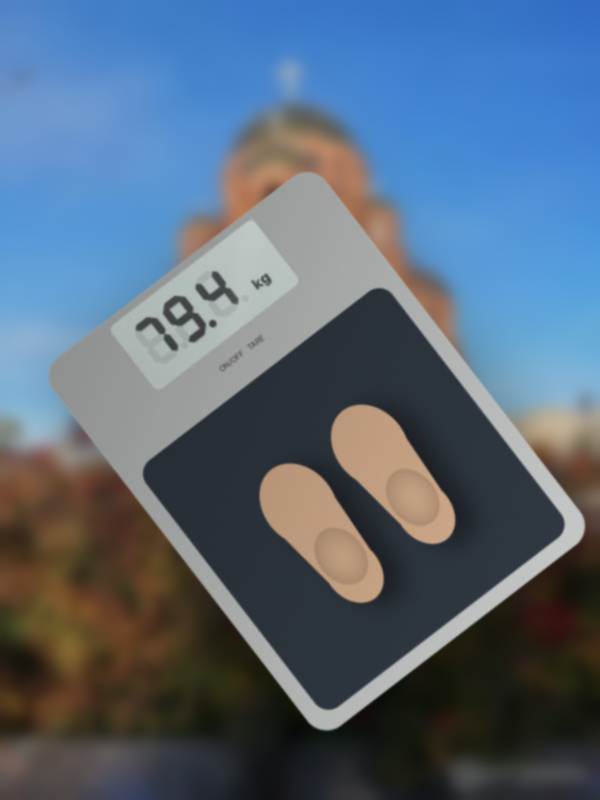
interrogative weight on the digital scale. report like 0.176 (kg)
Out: 79.4 (kg)
